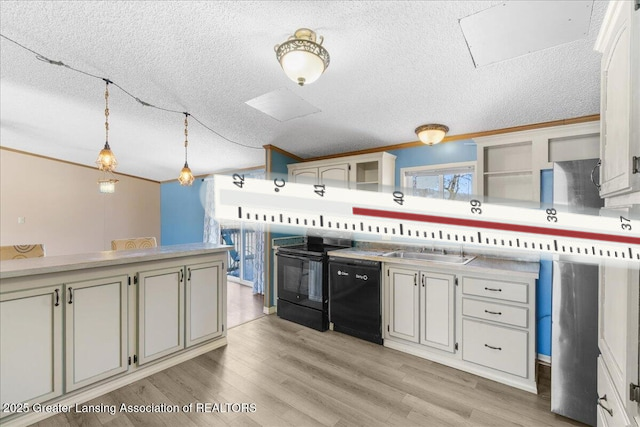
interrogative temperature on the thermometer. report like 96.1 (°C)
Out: 40.6 (°C)
